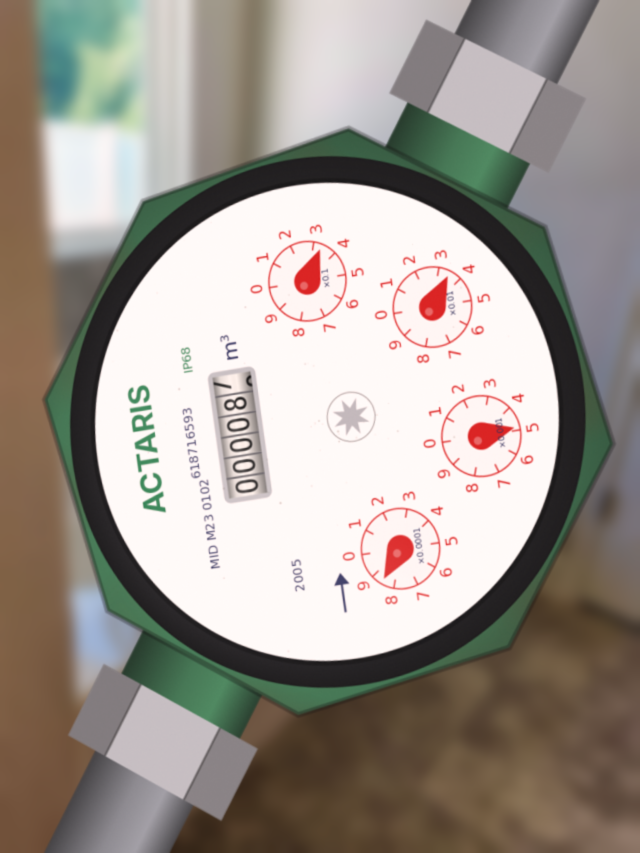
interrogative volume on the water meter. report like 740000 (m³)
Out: 87.3348 (m³)
